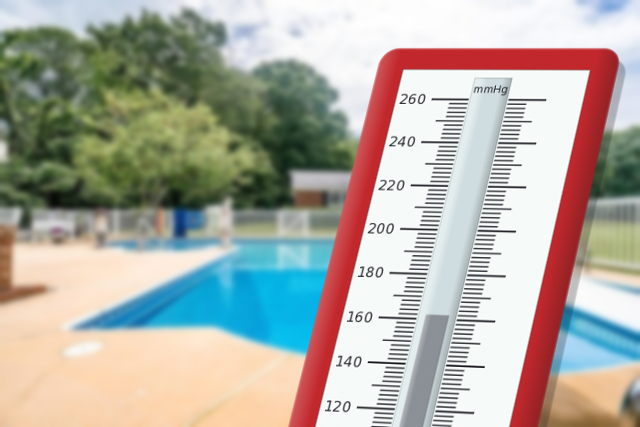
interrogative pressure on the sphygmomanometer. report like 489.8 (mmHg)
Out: 162 (mmHg)
